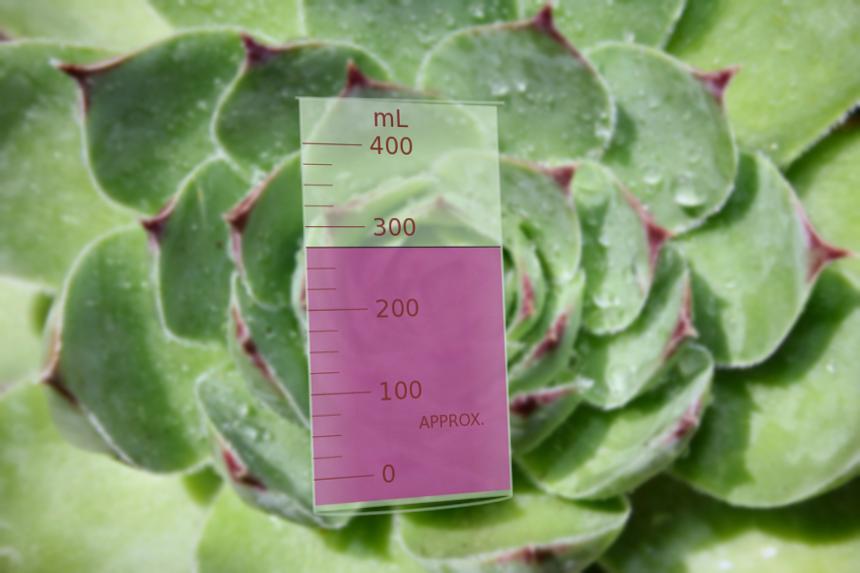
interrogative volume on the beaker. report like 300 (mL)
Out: 275 (mL)
